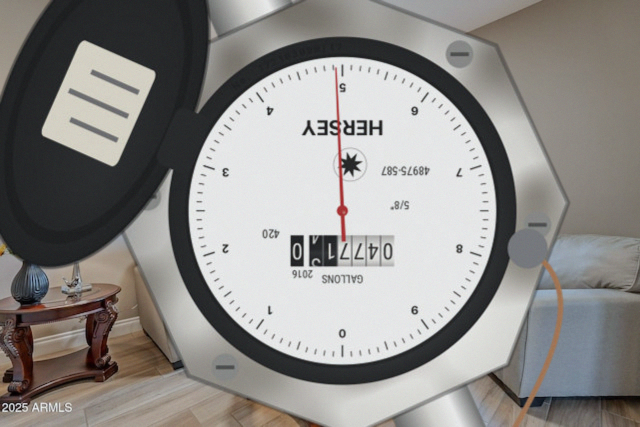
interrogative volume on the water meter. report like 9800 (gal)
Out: 477134.9 (gal)
